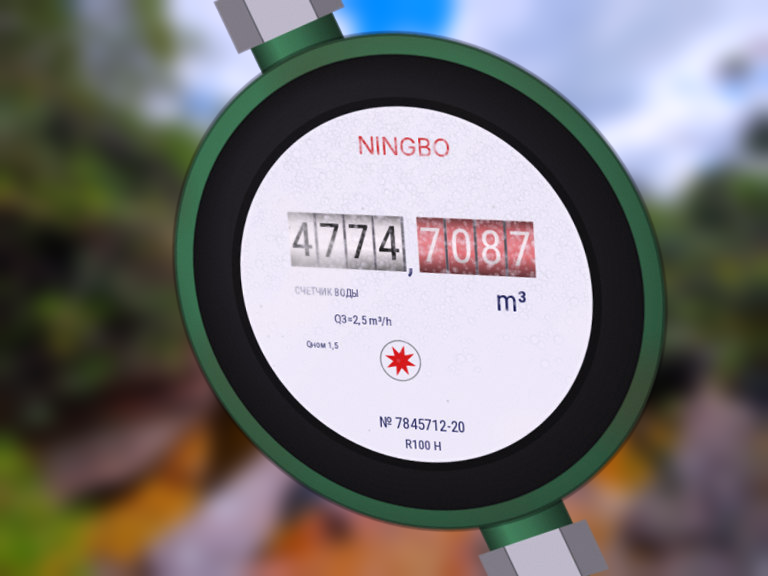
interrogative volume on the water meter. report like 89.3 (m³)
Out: 4774.7087 (m³)
